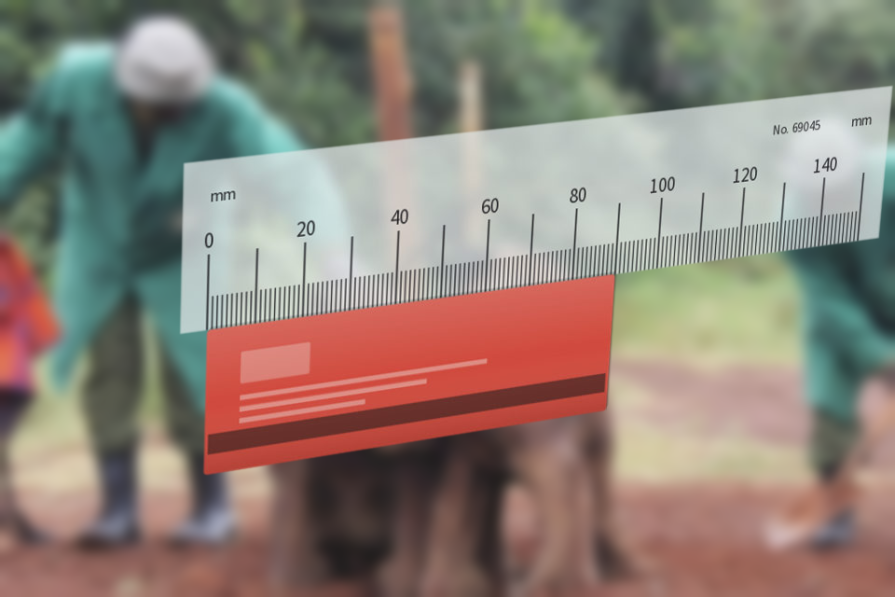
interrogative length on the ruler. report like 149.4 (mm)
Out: 90 (mm)
